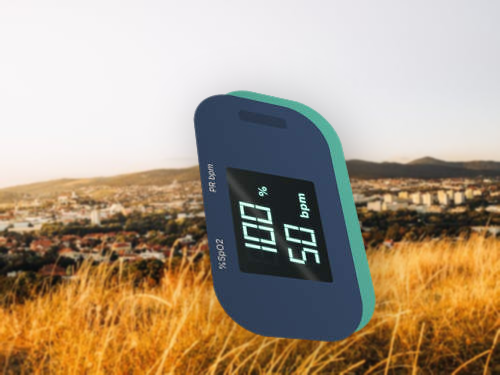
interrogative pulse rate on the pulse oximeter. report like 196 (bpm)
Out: 50 (bpm)
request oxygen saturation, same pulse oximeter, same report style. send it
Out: 100 (%)
